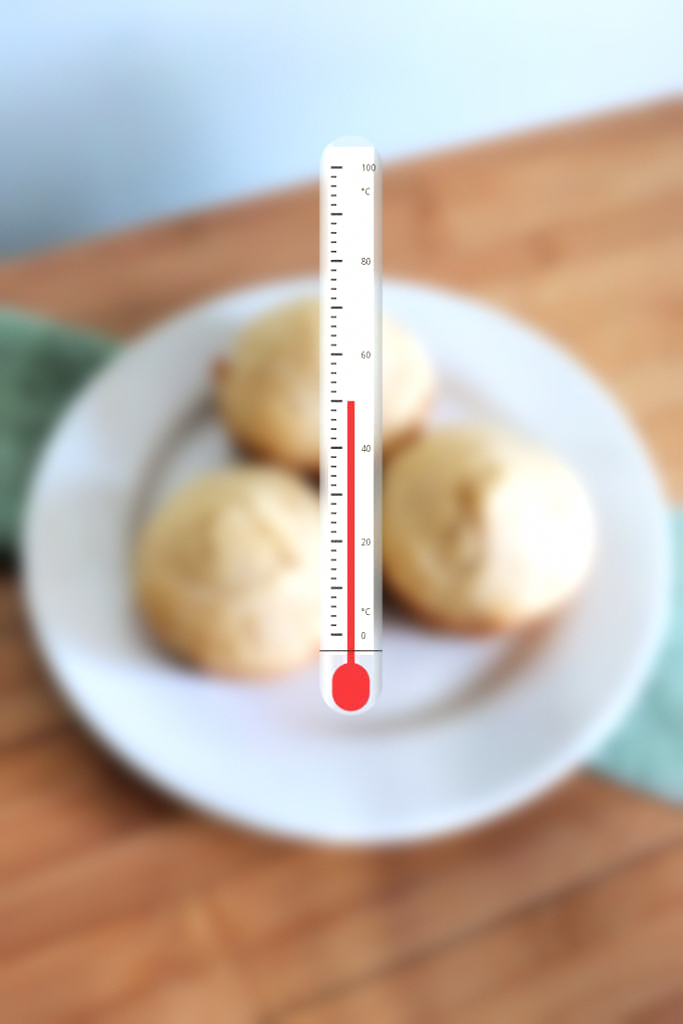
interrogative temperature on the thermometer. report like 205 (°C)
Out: 50 (°C)
